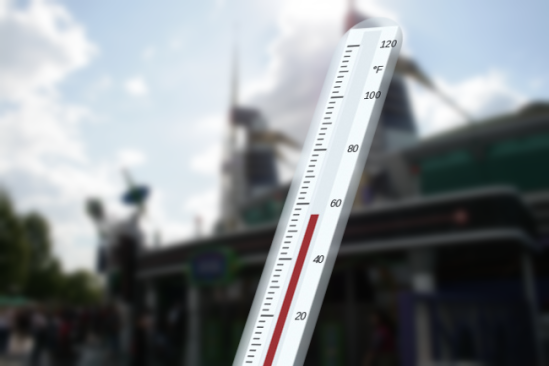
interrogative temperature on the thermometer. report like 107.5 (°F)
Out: 56 (°F)
